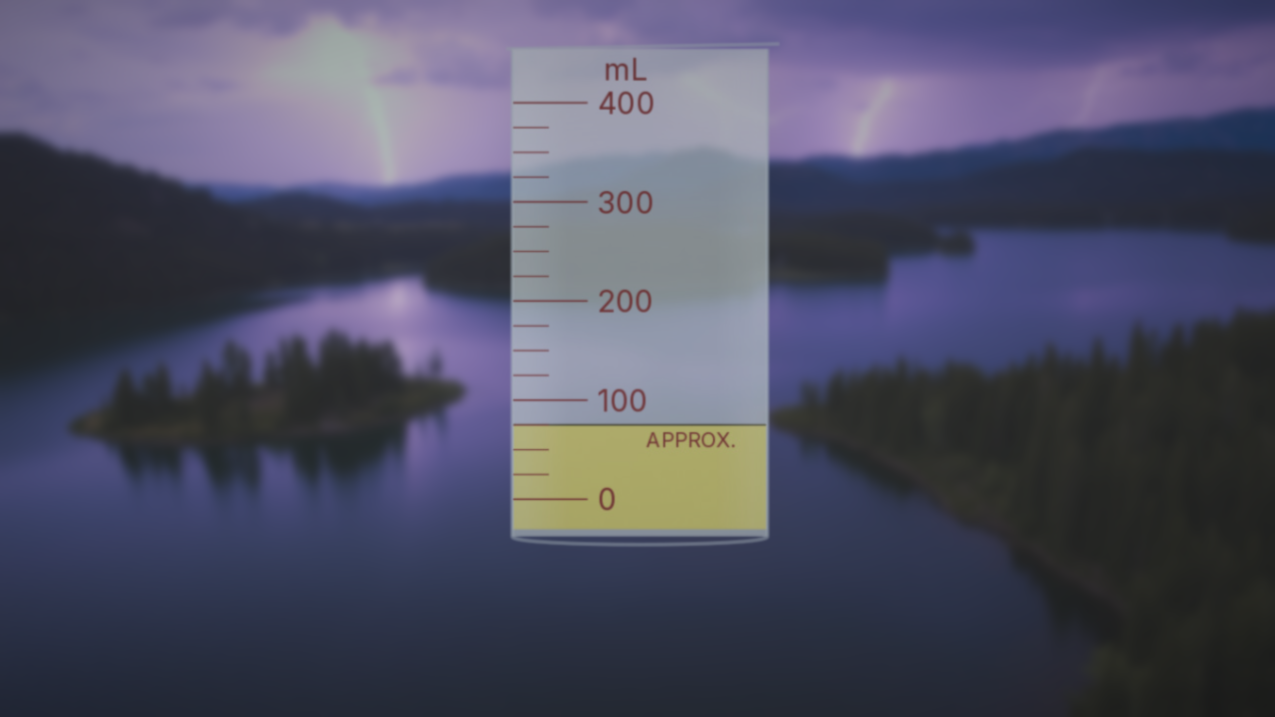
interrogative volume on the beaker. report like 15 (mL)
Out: 75 (mL)
